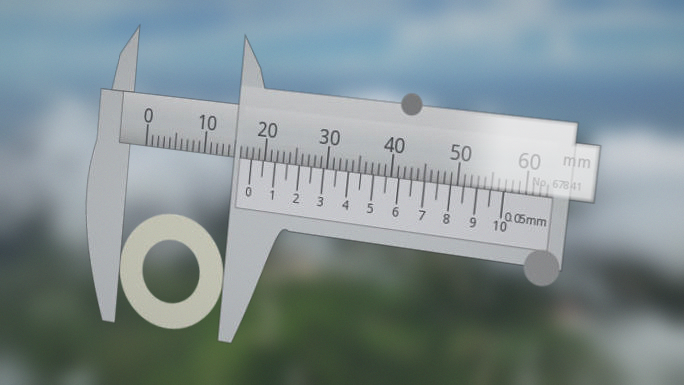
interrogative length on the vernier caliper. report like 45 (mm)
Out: 17.8 (mm)
